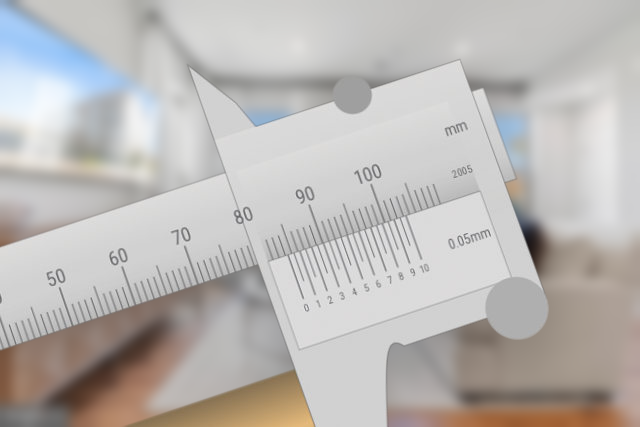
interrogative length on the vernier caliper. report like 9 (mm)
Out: 84.4 (mm)
